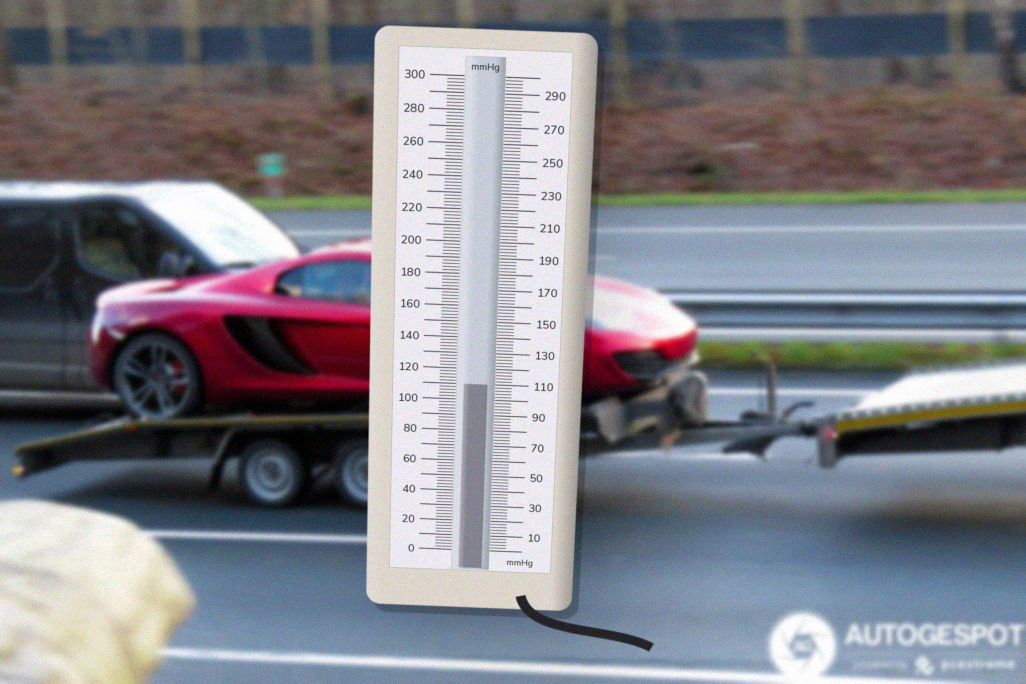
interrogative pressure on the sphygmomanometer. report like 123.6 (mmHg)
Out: 110 (mmHg)
